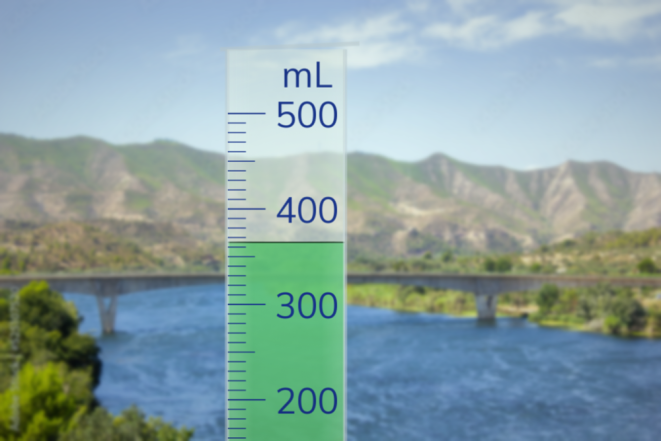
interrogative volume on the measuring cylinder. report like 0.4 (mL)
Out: 365 (mL)
